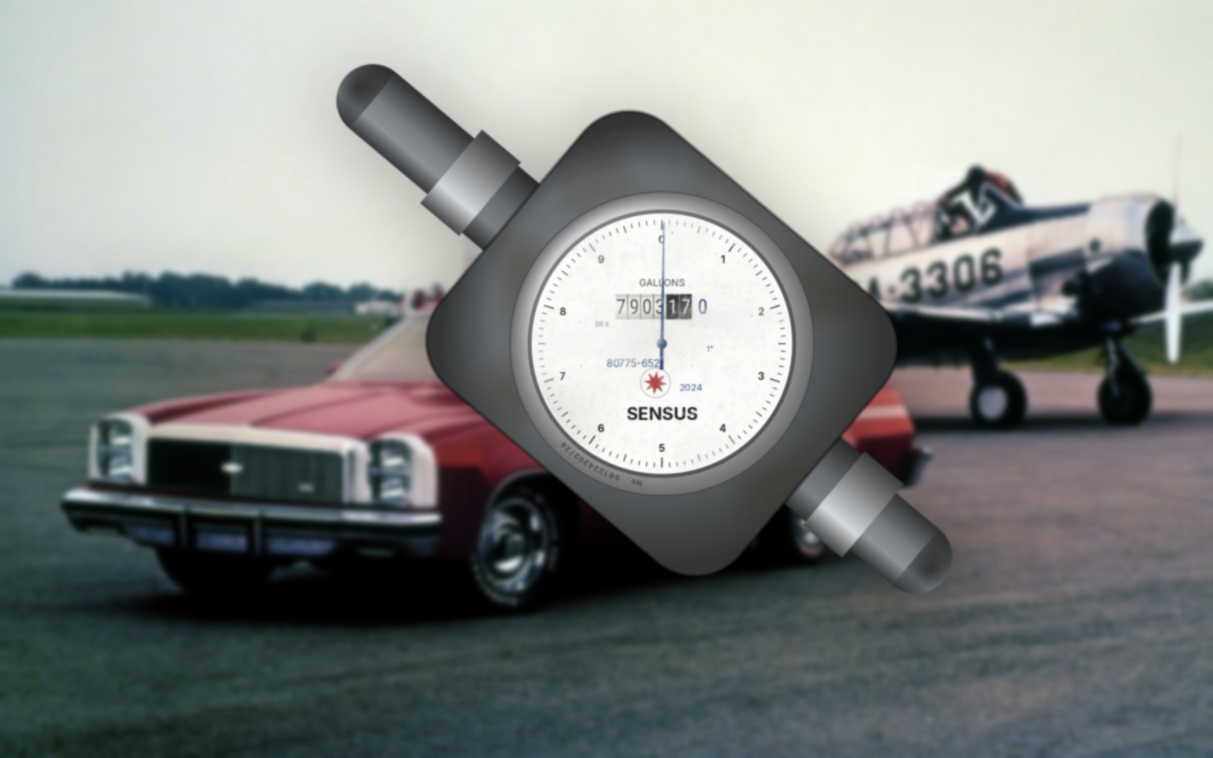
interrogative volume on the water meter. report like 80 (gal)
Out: 7903170.0 (gal)
